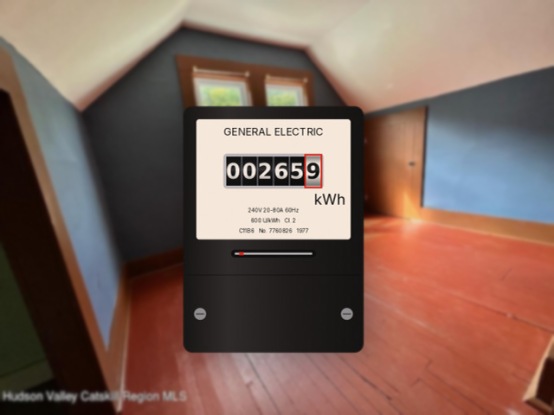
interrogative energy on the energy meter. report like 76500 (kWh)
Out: 265.9 (kWh)
